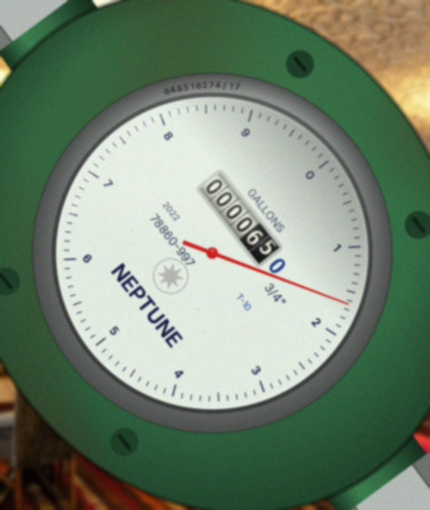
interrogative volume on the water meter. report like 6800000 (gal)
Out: 651.6 (gal)
